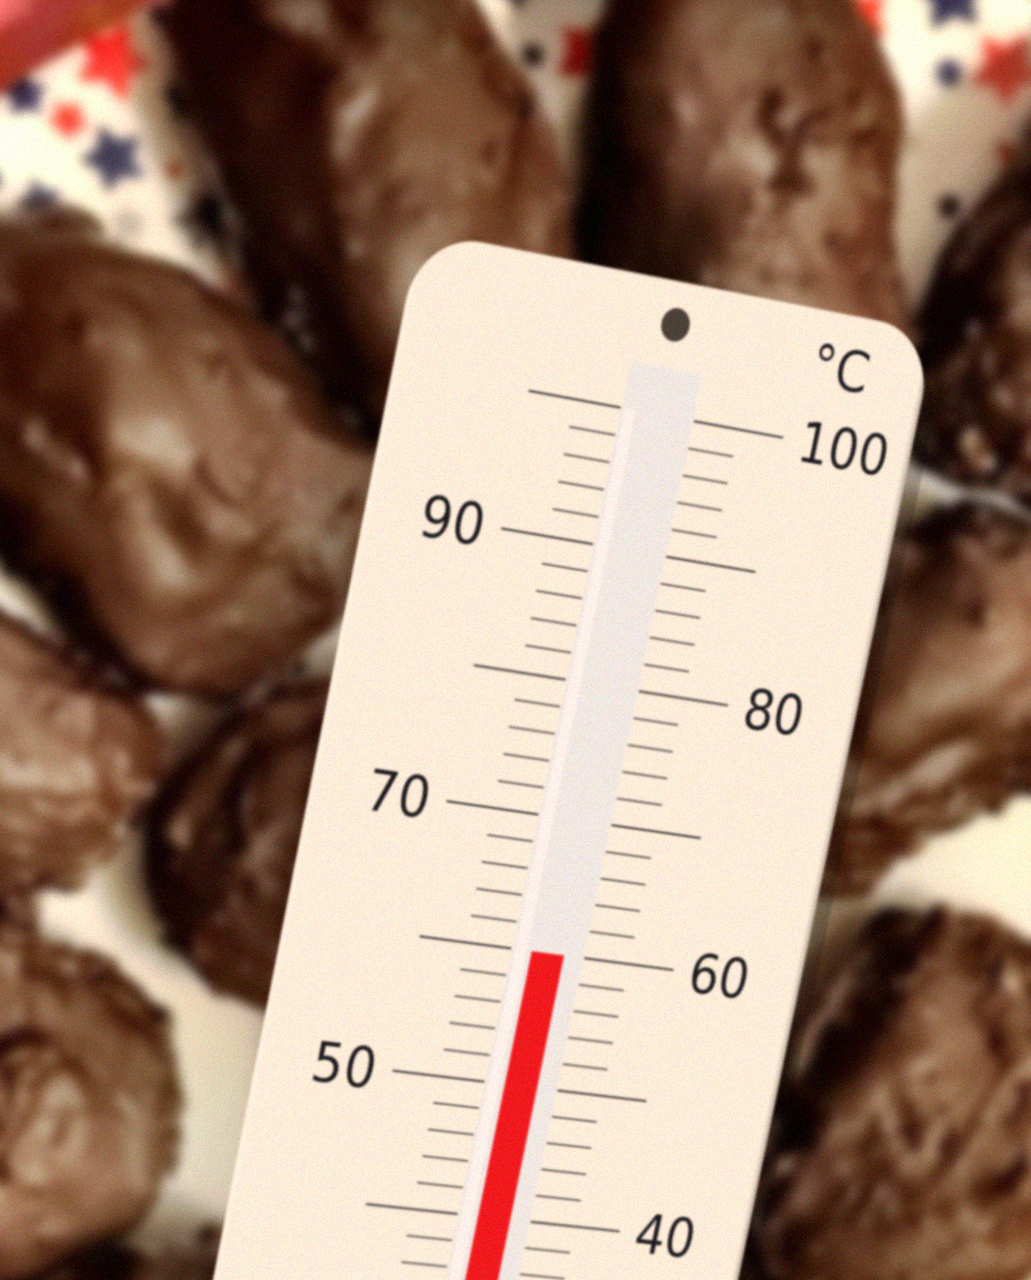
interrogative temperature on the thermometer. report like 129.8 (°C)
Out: 60 (°C)
